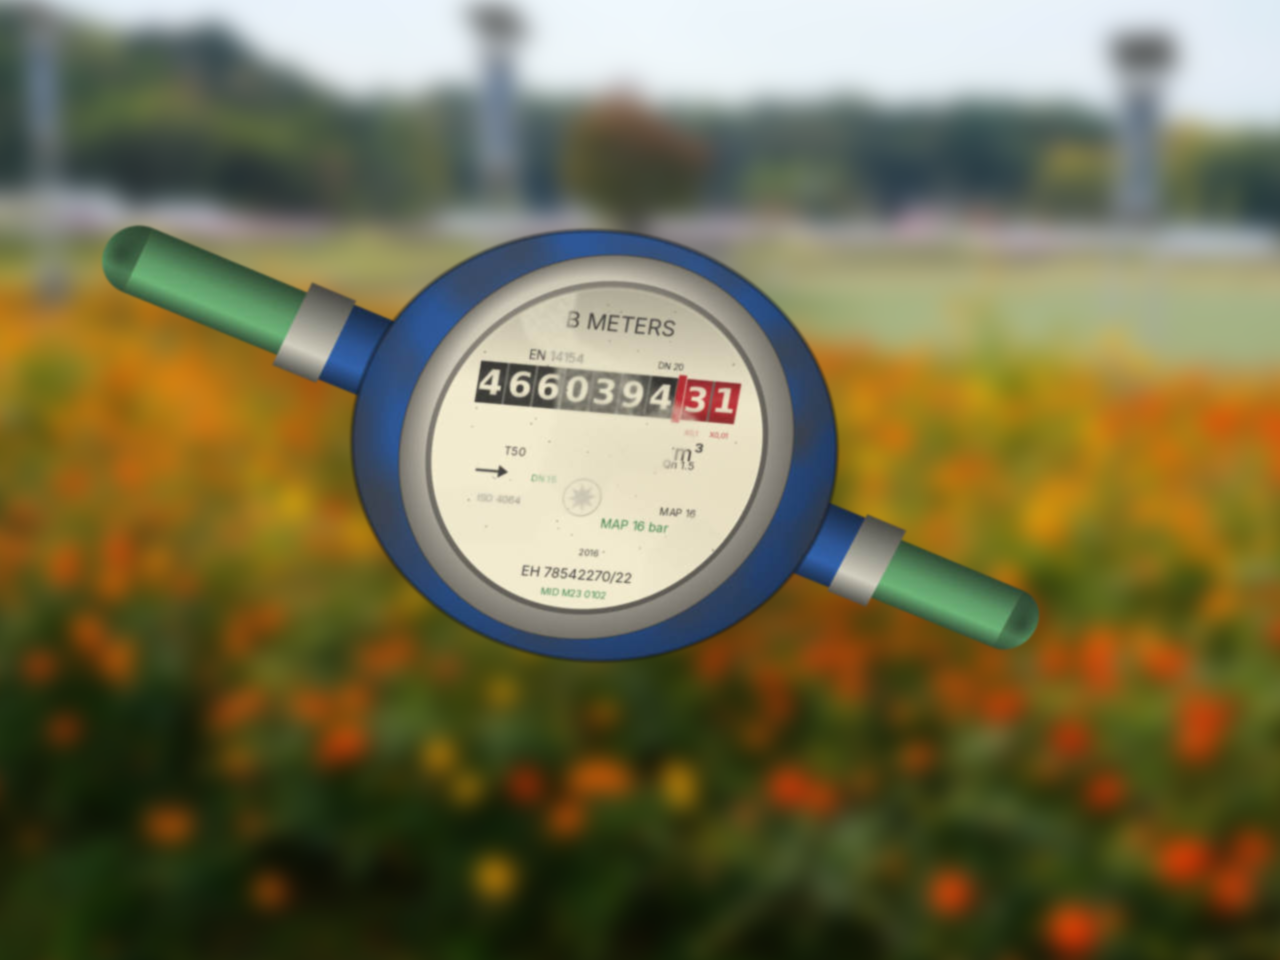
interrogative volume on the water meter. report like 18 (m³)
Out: 4660394.31 (m³)
